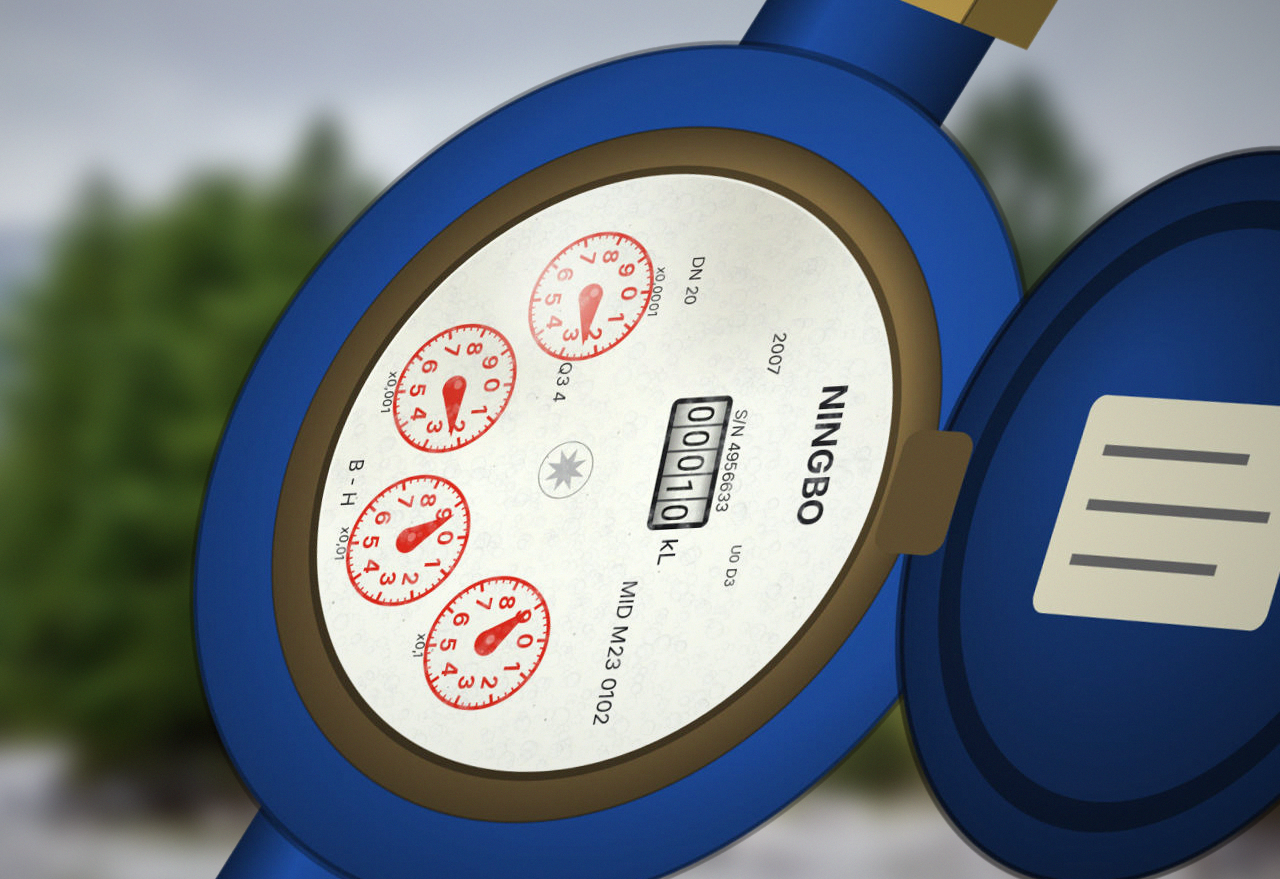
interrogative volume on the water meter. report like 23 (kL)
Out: 9.8922 (kL)
